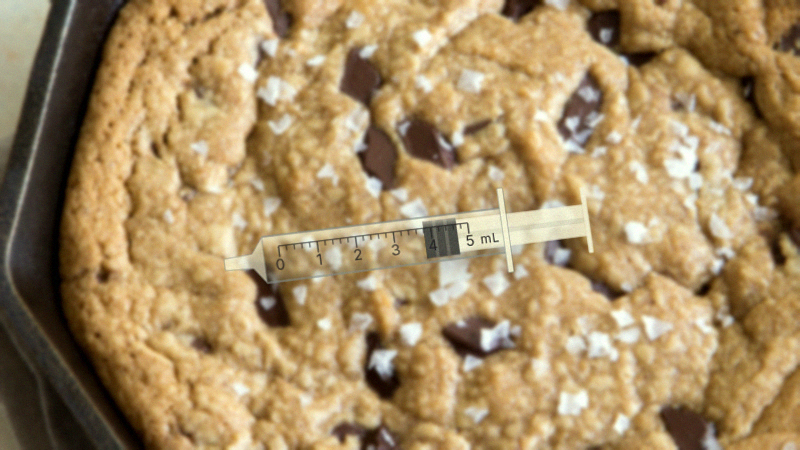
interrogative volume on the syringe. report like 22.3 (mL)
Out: 3.8 (mL)
